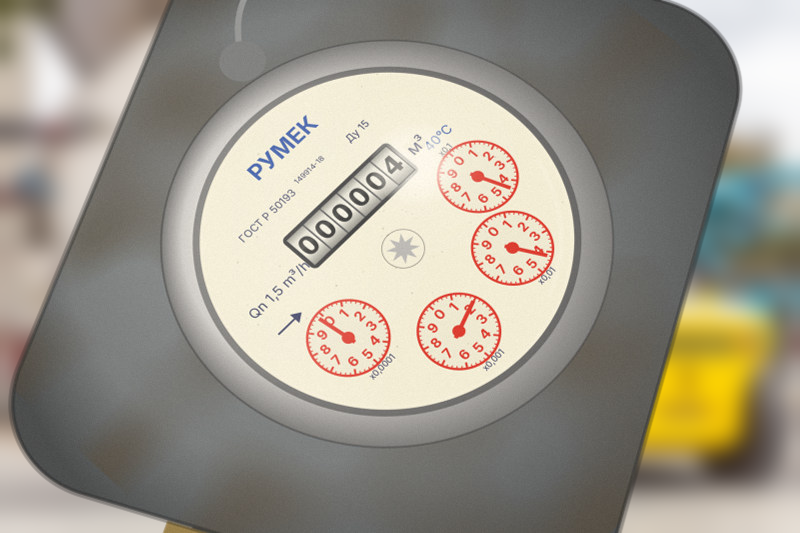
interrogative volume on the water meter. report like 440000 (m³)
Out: 4.4419 (m³)
